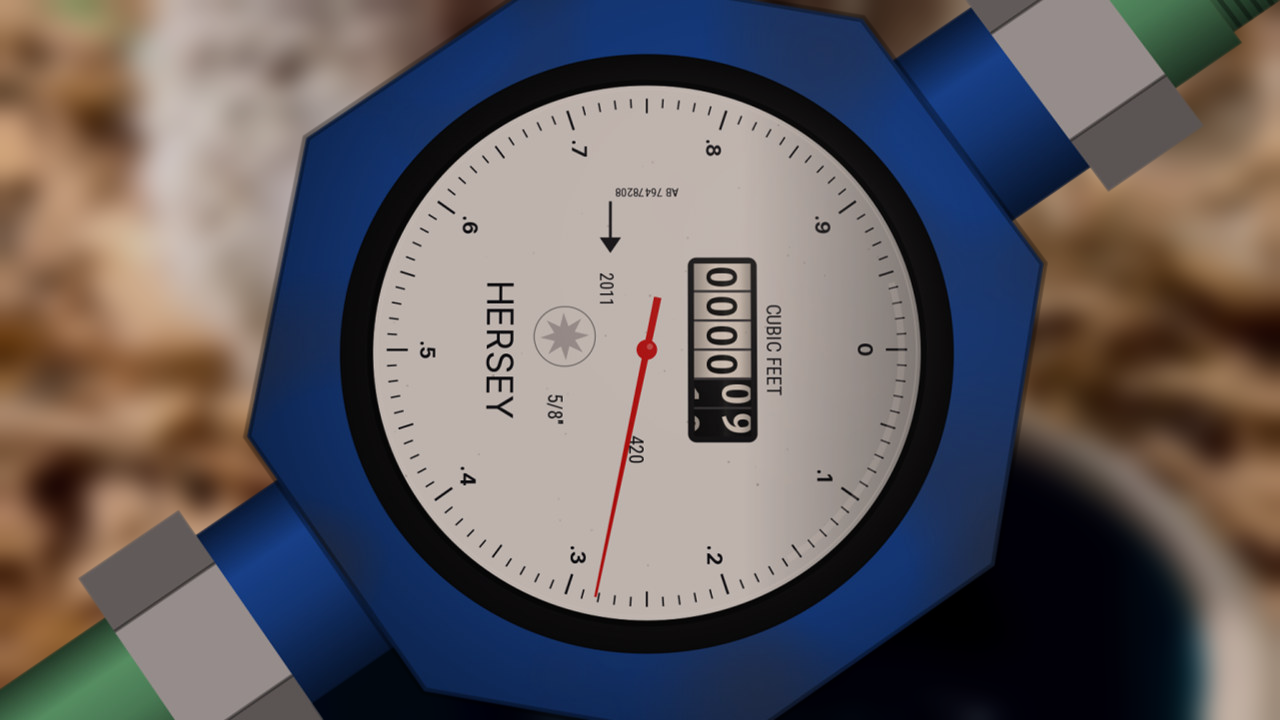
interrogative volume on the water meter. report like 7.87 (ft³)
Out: 9.28 (ft³)
